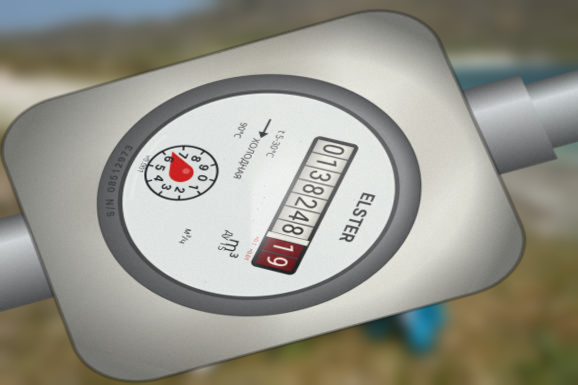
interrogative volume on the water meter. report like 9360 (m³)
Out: 138248.196 (m³)
